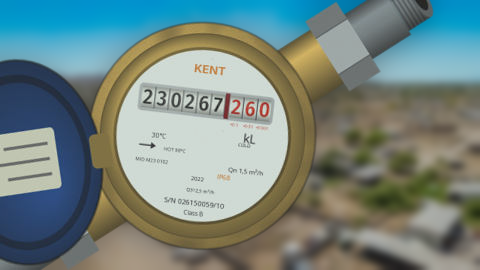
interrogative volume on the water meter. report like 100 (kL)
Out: 230267.260 (kL)
